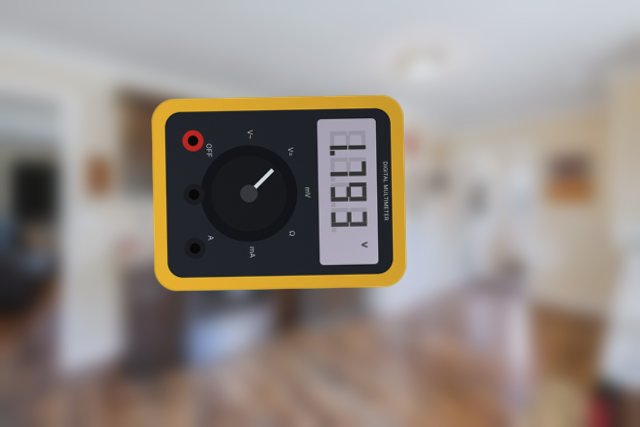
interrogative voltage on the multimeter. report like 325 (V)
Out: 1.793 (V)
